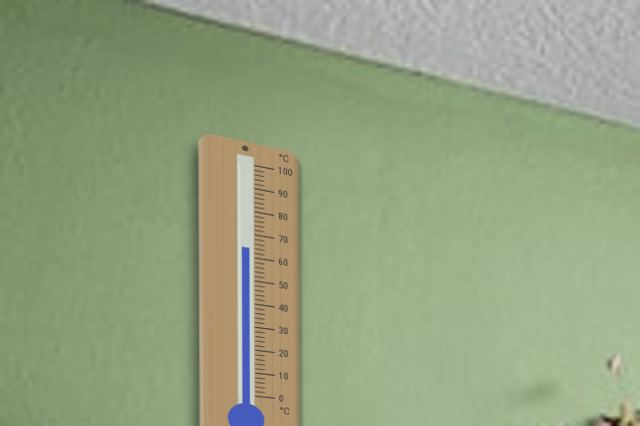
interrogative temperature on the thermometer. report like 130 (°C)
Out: 64 (°C)
